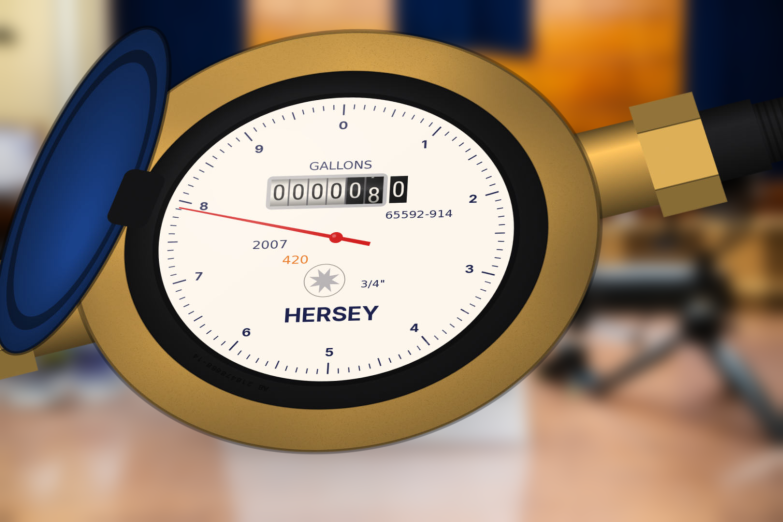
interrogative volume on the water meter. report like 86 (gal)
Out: 77.9 (gal)
